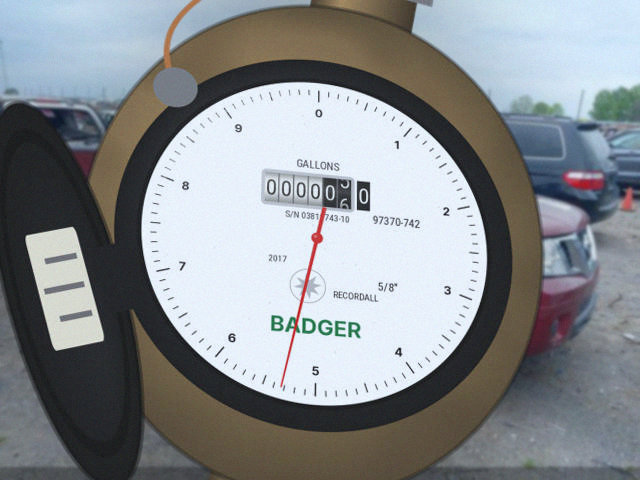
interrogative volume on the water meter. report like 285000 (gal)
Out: 55.3 (gal)
